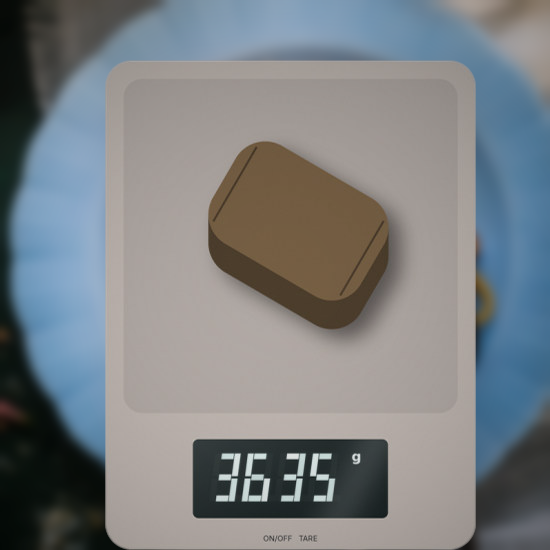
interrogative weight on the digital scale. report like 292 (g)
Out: 3635 (g)
